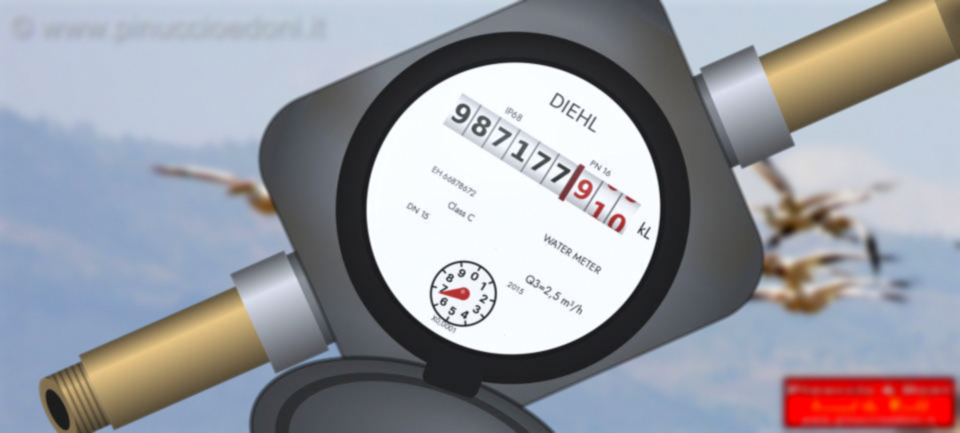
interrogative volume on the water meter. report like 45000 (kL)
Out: 987177.9096 (kL)
